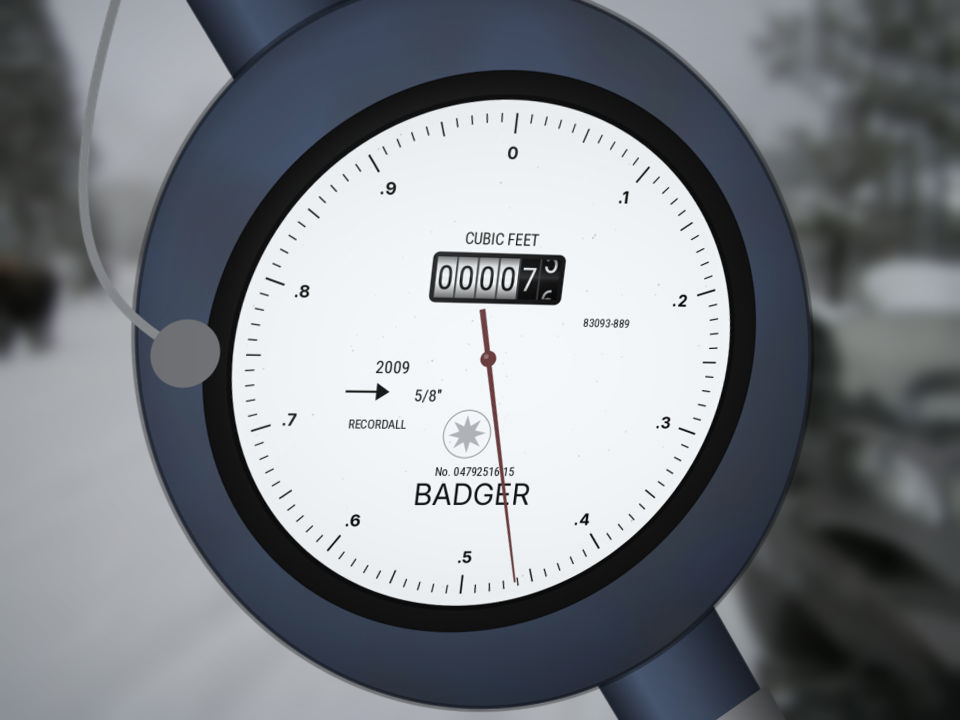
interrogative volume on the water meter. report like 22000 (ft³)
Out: 75.46 (ft³)
